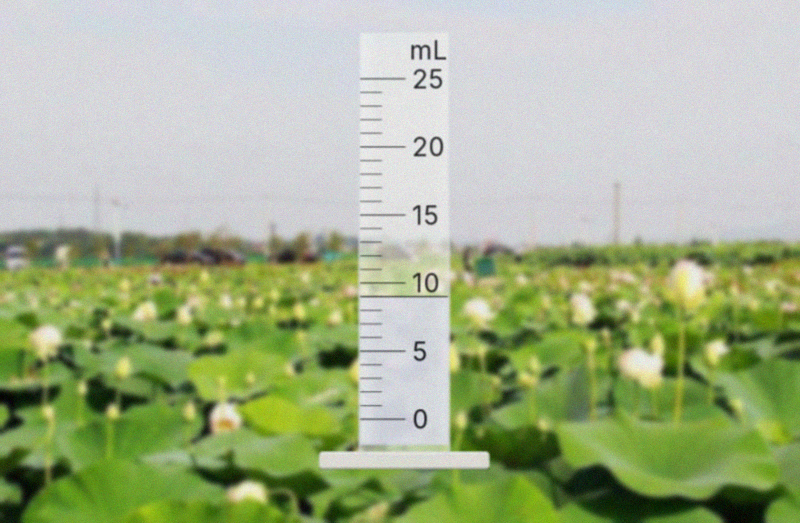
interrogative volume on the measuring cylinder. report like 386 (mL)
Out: 9 (mL)
